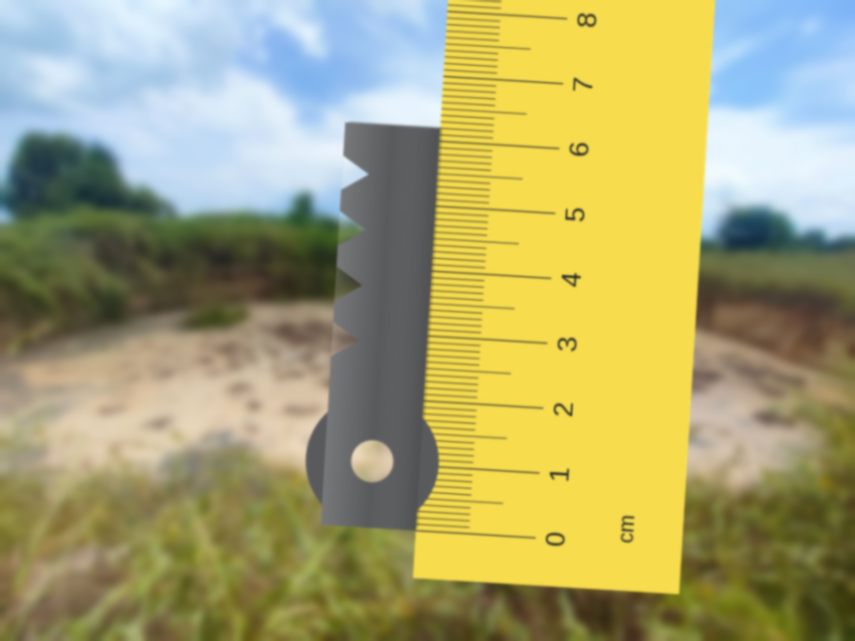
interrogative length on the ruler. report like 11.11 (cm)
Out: 6.2 (cm)
